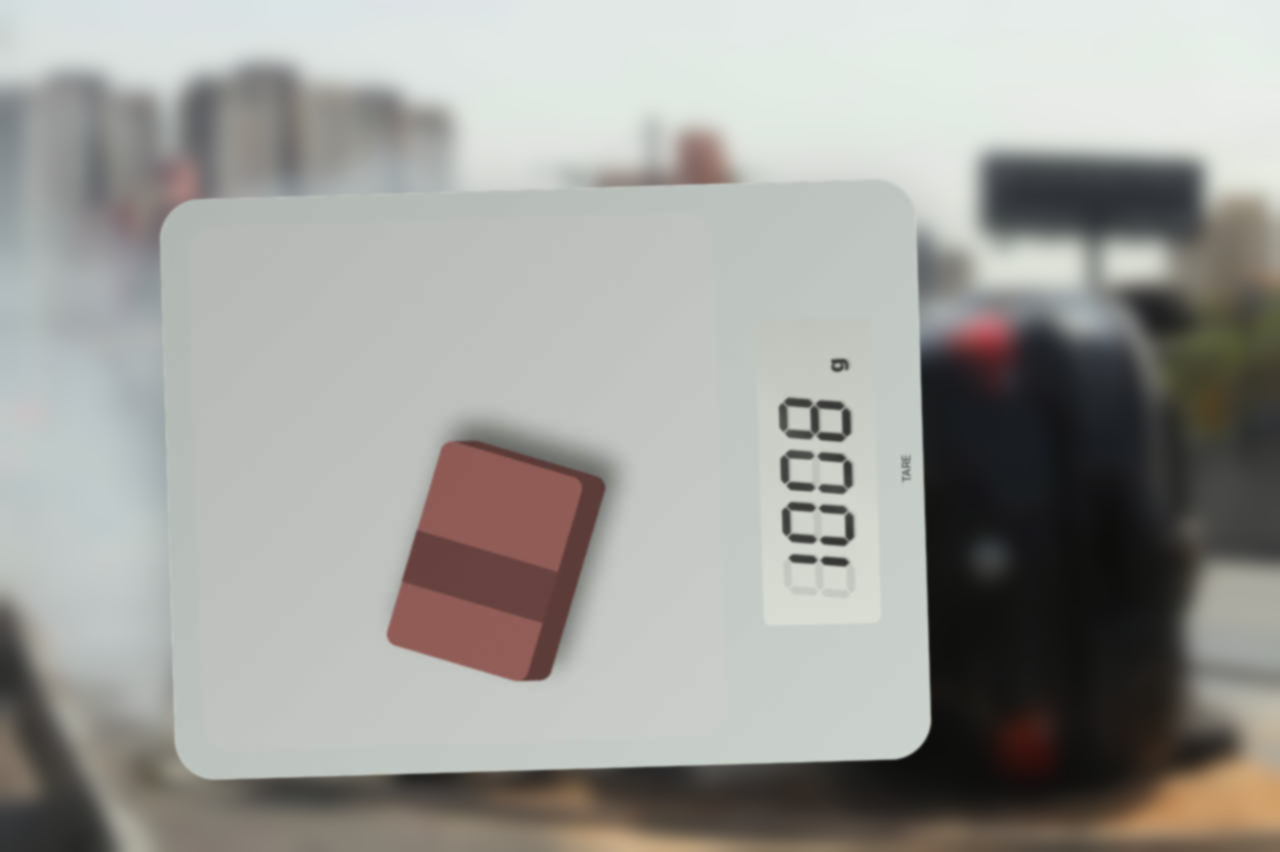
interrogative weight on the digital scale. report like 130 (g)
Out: 1008 (g)
